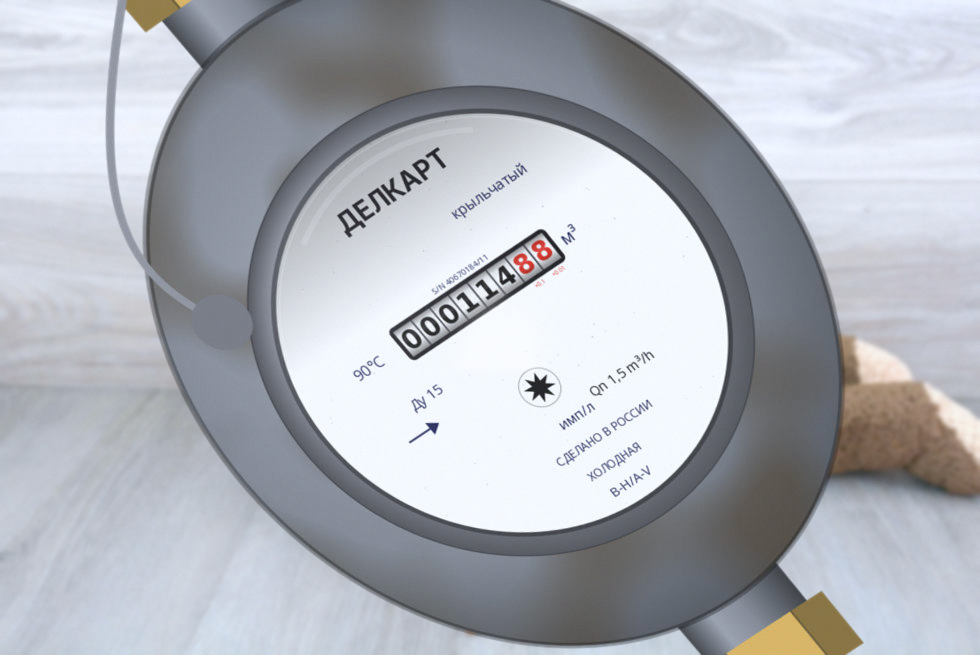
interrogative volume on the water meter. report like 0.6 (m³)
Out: 114.88 (m³)
